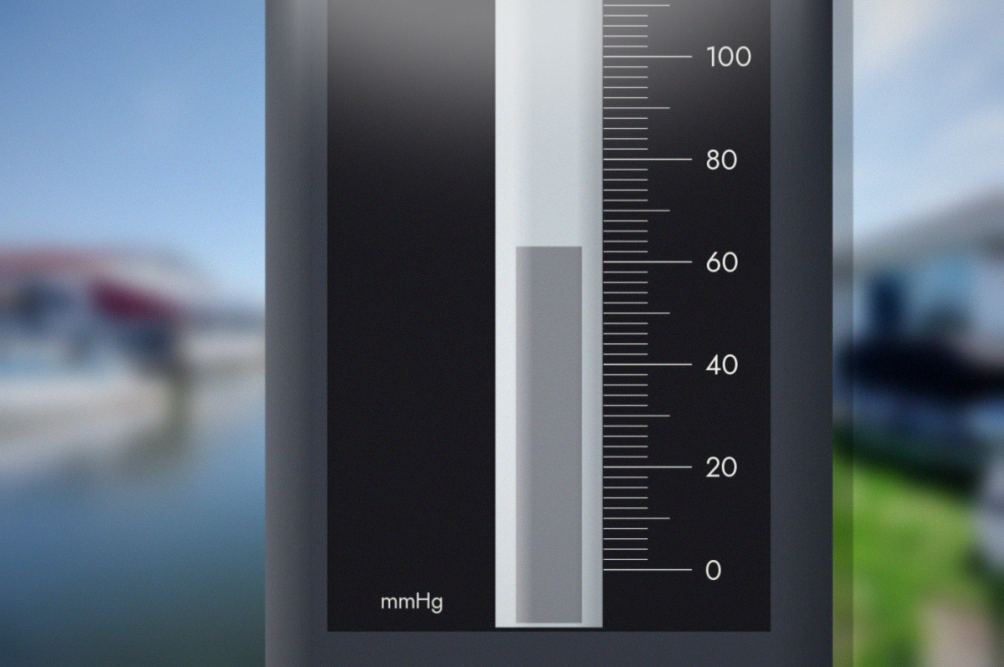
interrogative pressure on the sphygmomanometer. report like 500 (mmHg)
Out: 63 (mmHg)
